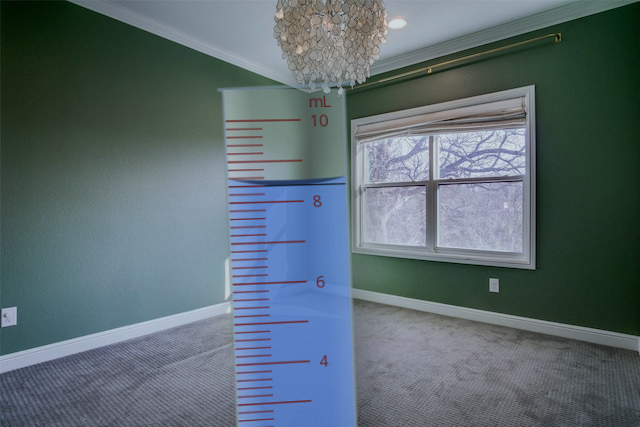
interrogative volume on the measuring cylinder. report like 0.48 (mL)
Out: 8.4 (mL)
